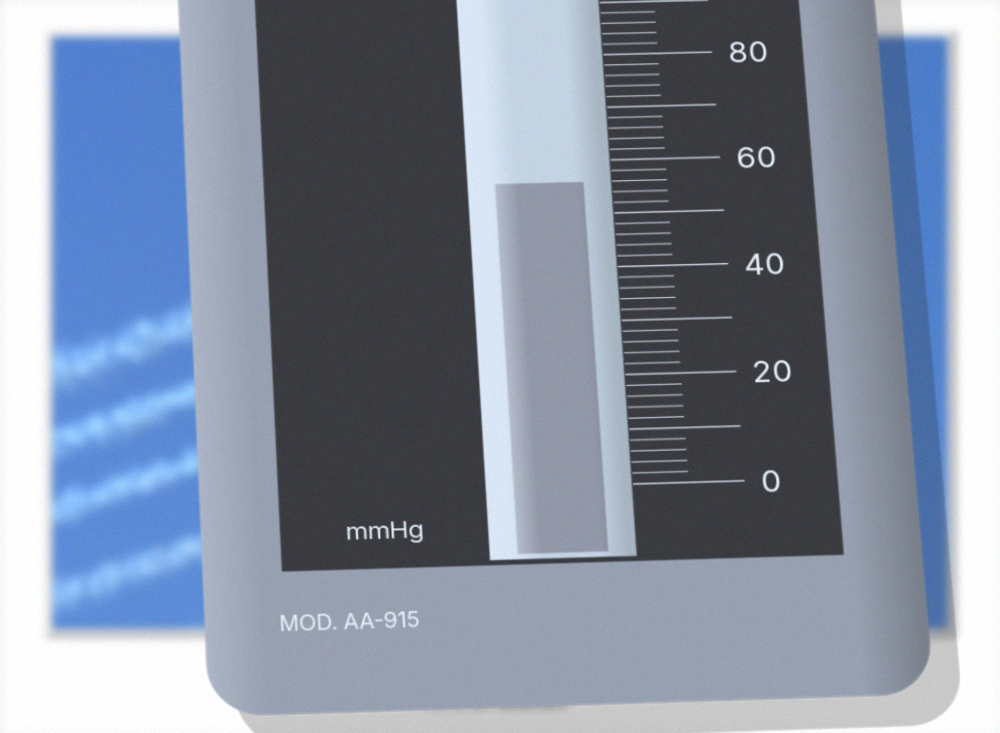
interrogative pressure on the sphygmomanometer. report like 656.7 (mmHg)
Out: 56 (mmHg)
